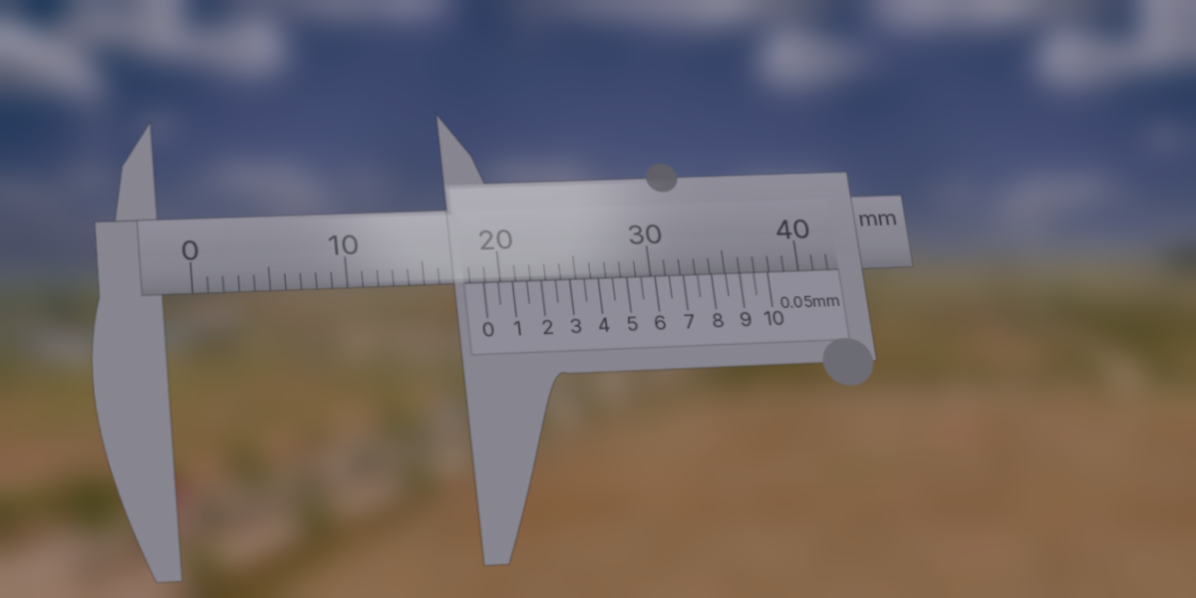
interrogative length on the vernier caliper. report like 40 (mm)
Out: 18.9 (mm)
